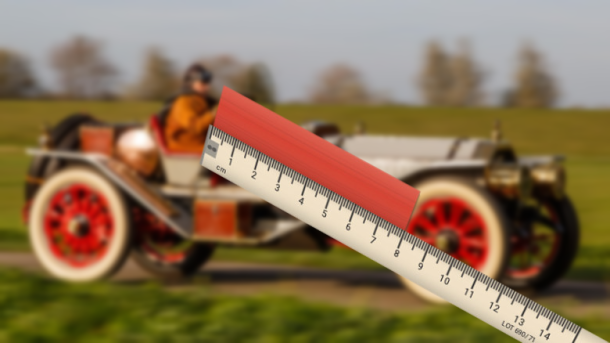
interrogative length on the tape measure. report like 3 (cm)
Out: 8 (cm)
